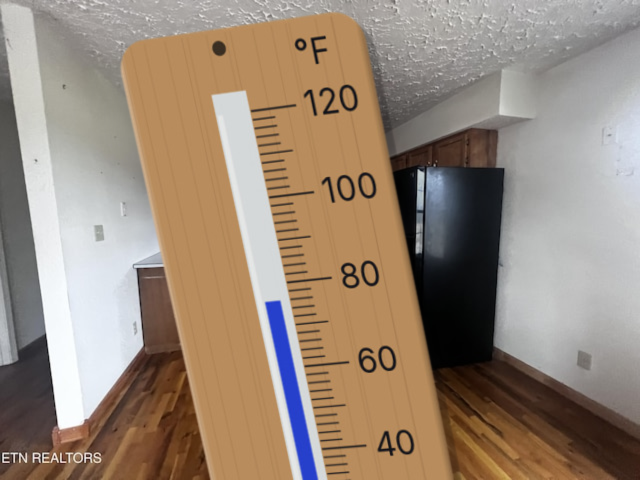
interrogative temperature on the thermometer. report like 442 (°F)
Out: 76 (°F)
